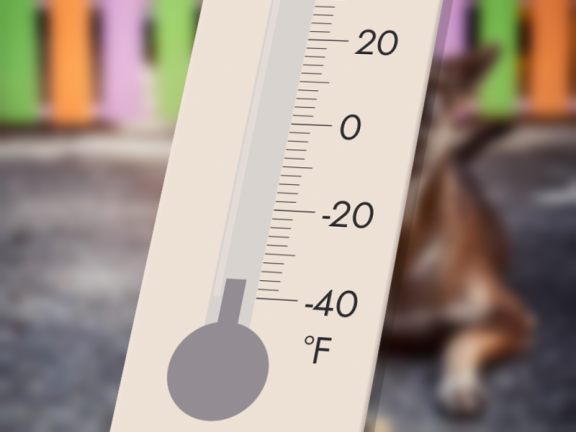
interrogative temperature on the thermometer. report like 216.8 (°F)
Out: -36 (°F)
